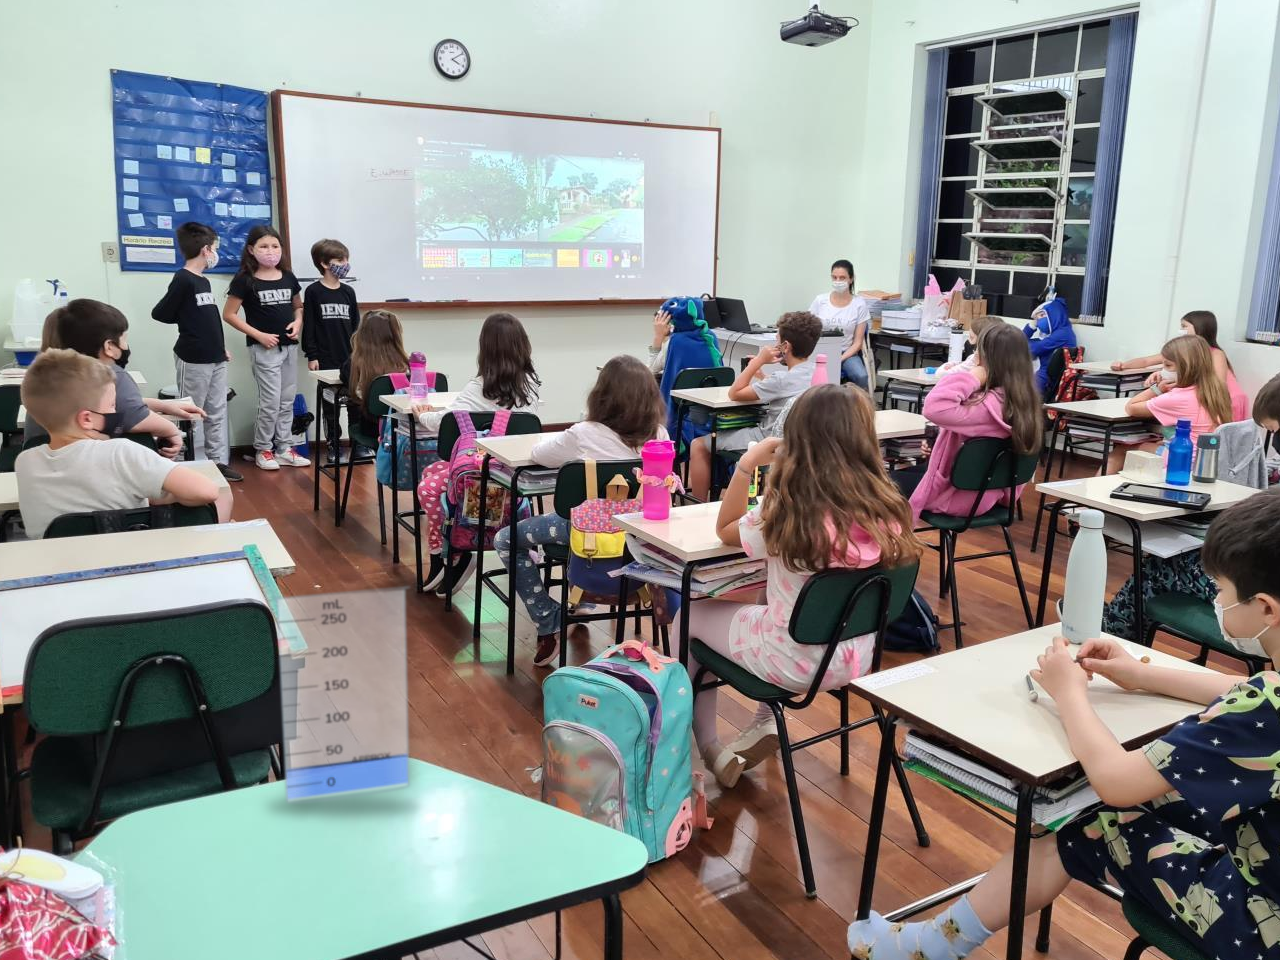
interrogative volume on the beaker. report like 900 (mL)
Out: 25 (mL)
